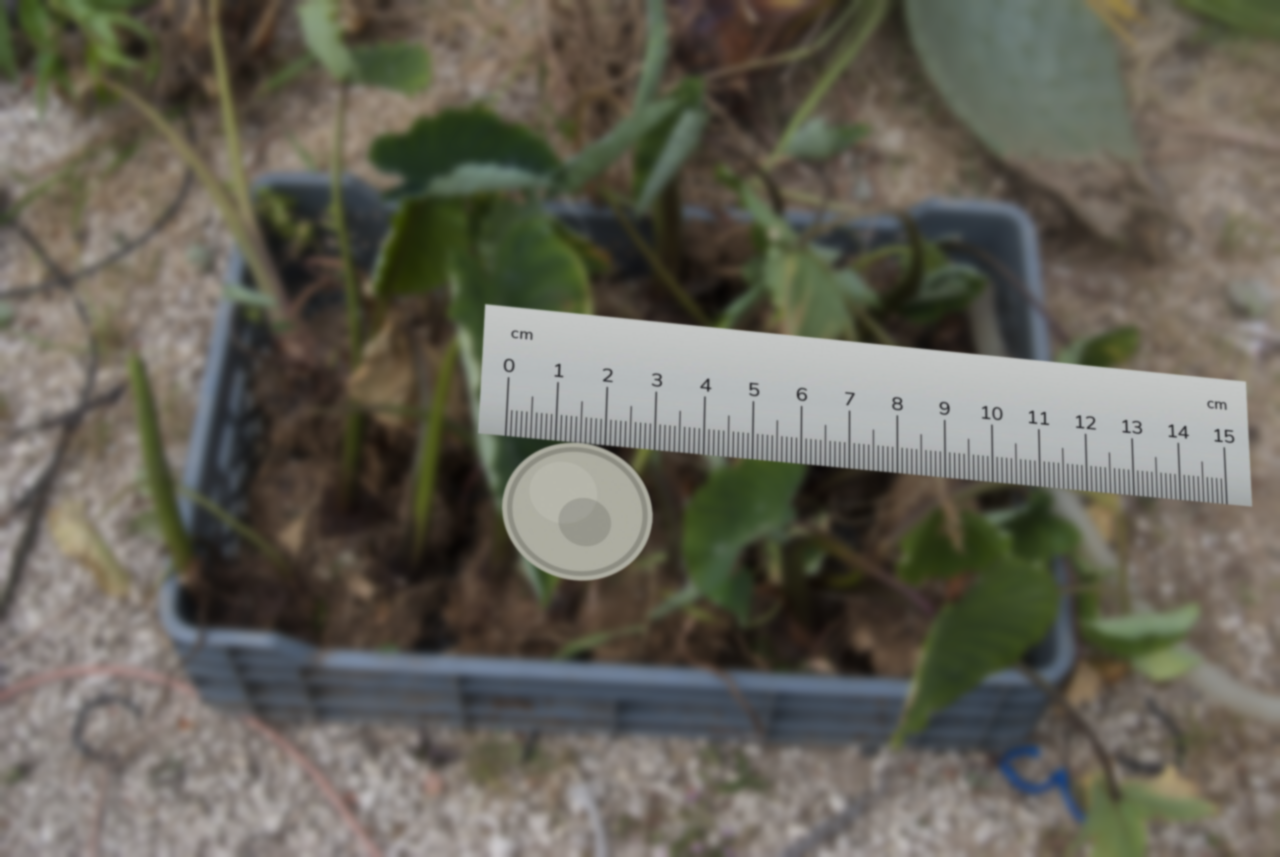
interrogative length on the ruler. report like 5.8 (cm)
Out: 3 (cm)
